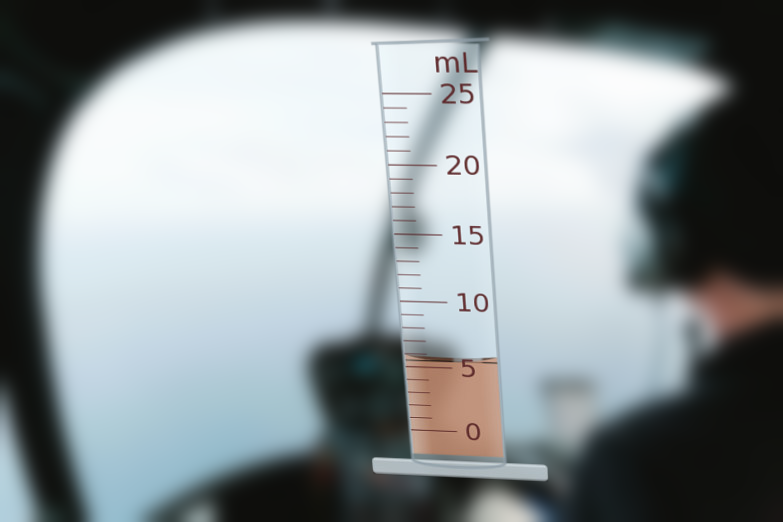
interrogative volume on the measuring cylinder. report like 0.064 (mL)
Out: 5.5 (mL)
